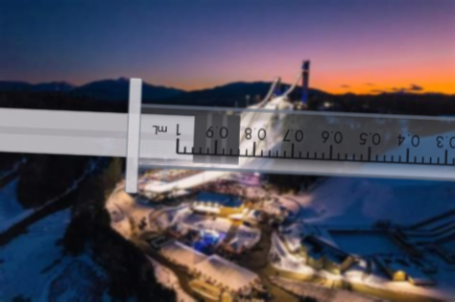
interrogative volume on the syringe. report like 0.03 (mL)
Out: 0.84 (mL)
